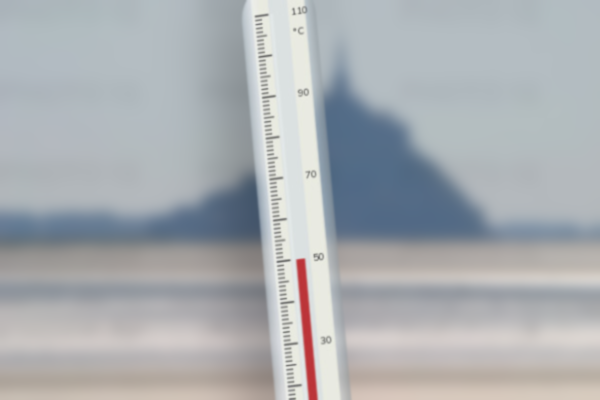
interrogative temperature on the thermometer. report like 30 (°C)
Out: 50 (°C)
